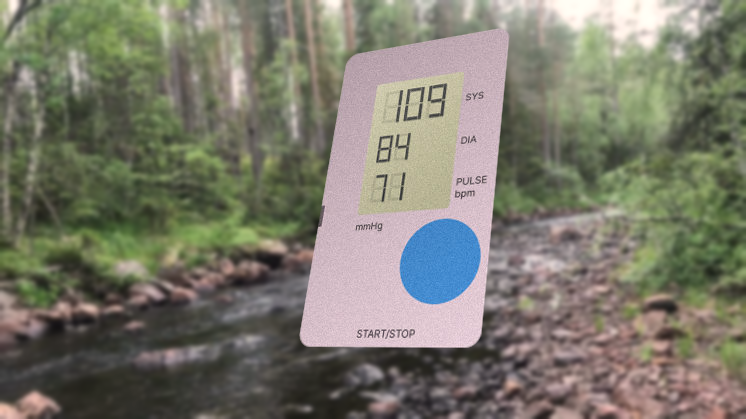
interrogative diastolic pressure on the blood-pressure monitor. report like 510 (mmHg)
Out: 84 (mmHg)
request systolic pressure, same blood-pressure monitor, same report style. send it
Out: 109 (mmHg)
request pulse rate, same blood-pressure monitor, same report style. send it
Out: 71 (bpm)
